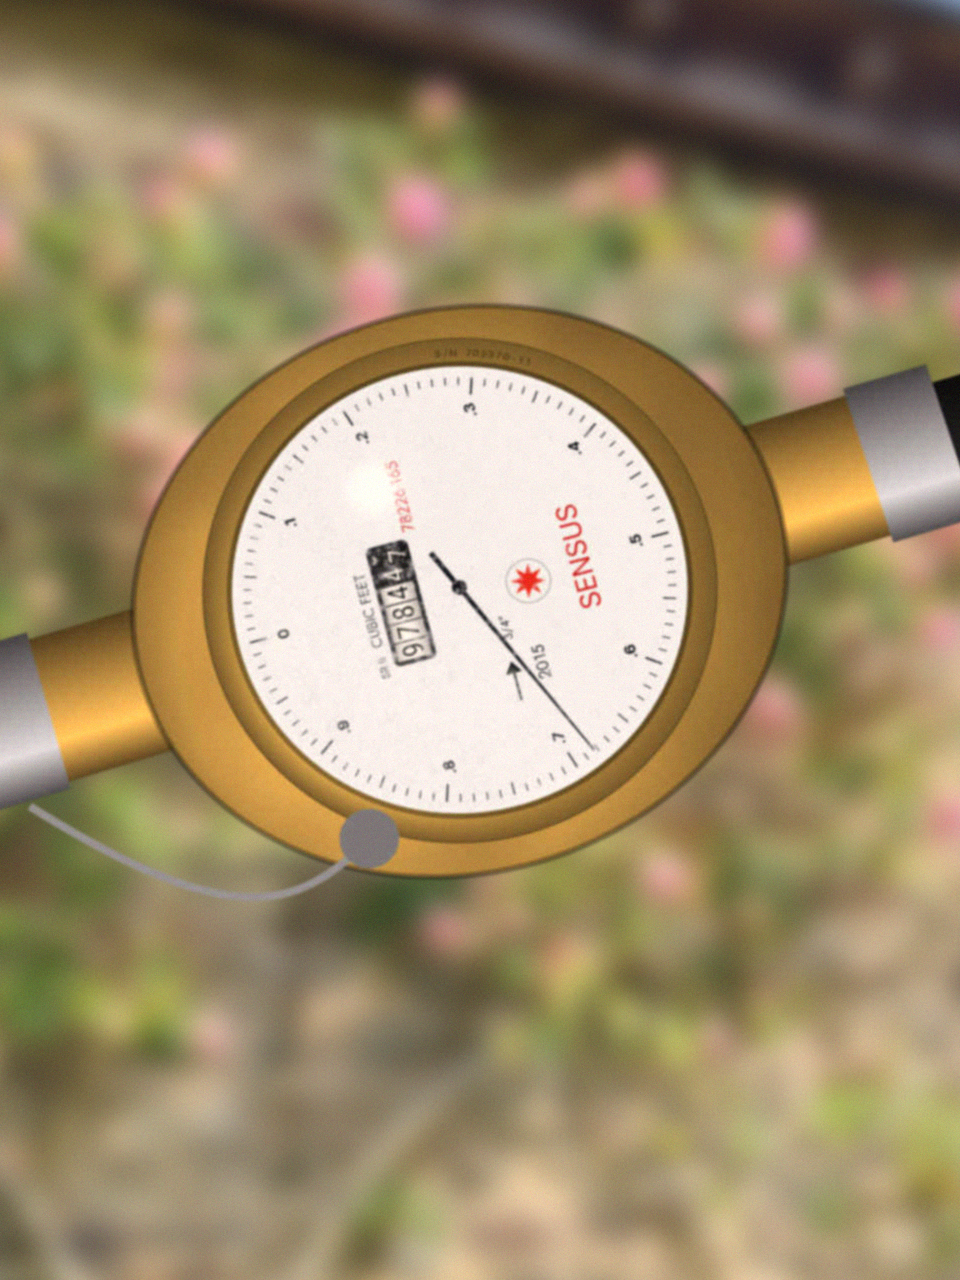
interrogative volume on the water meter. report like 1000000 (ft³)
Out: 978446.68 (ft³)
